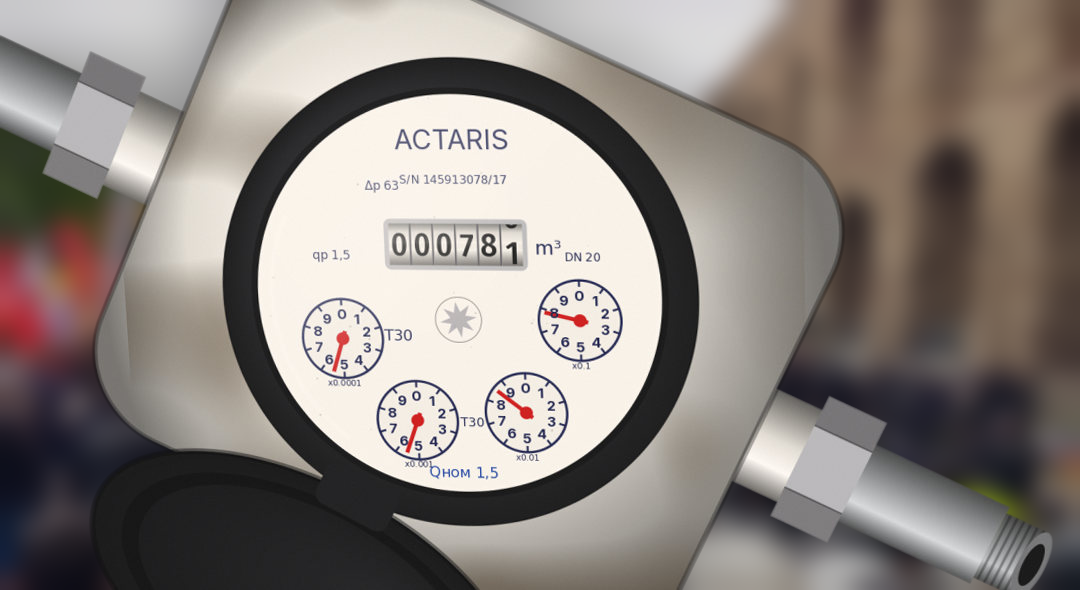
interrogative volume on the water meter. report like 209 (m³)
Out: 780.7855 (m³)
